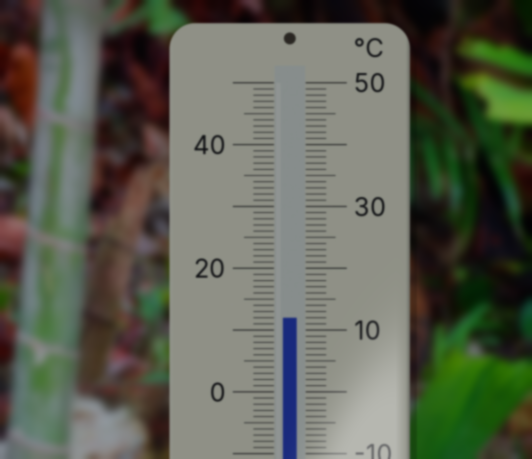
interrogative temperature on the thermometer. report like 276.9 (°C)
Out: 12 (°C)
